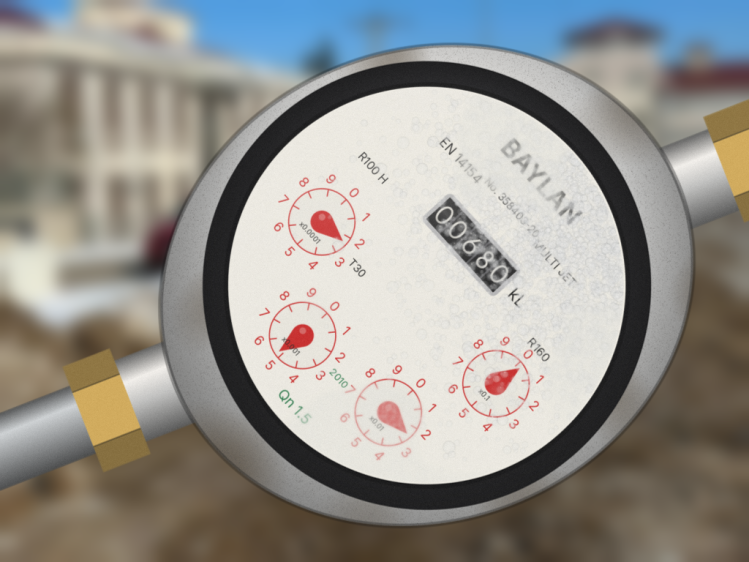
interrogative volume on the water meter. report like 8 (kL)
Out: 680.0252 (kL)
